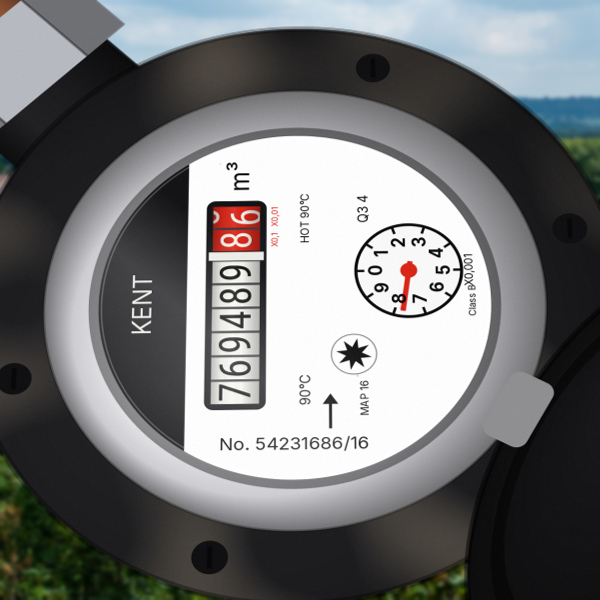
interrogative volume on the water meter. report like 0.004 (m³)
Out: 769489.857 (m³)
